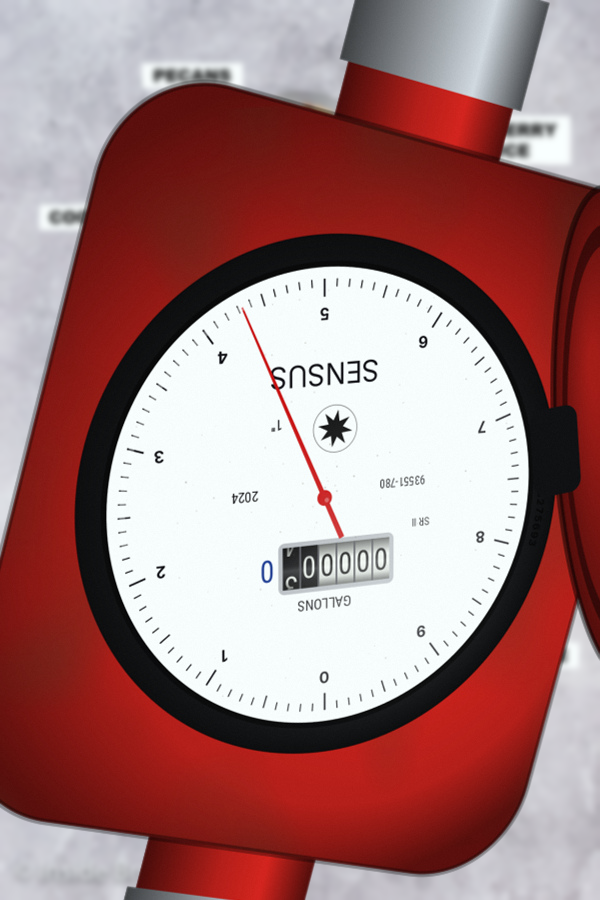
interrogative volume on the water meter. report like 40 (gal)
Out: 34.3 (gal)
